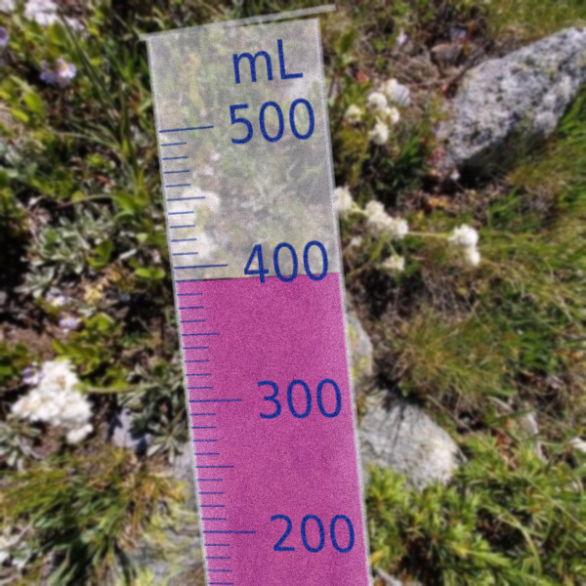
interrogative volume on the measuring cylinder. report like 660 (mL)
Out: 390 (mL)
